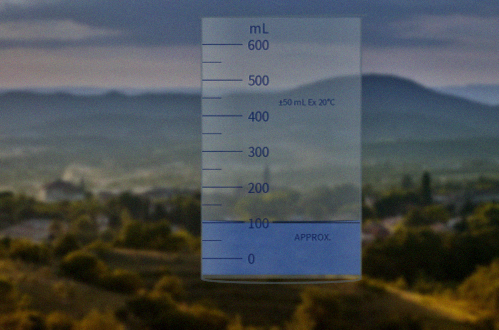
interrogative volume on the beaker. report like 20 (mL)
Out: 100 (mL)
